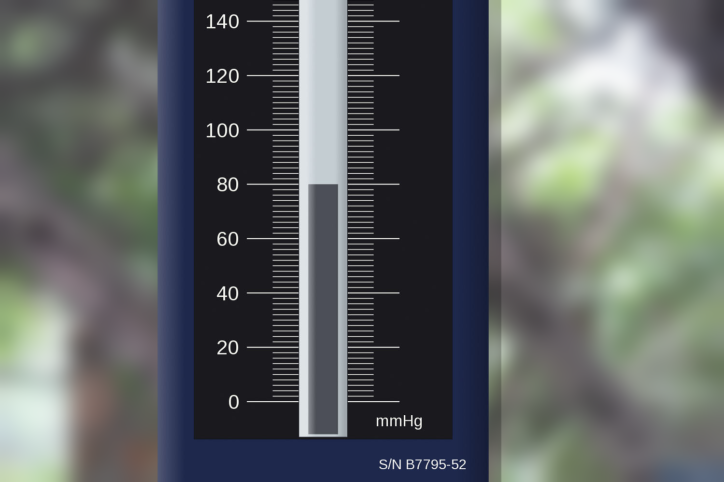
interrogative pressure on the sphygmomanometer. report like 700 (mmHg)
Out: 80 (mmHg)
